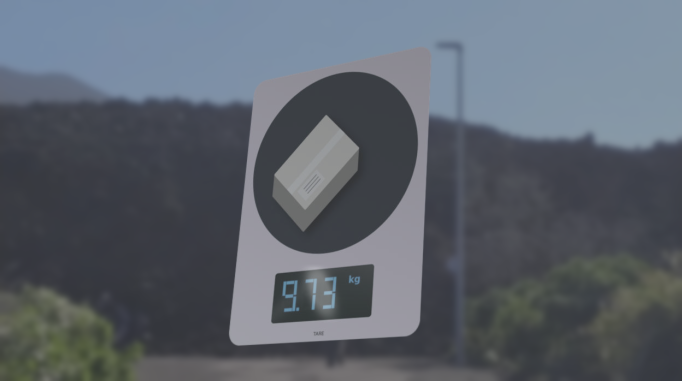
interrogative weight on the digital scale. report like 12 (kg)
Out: 9.73 (kg)
